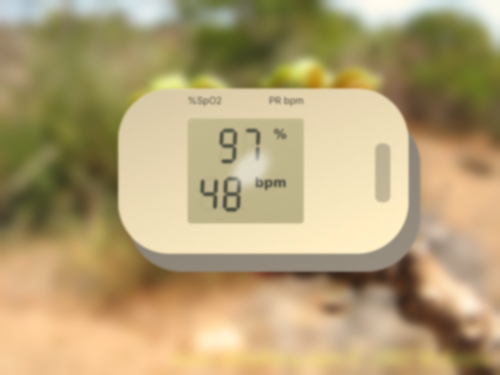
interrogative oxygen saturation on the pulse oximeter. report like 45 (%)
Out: 97 (%)
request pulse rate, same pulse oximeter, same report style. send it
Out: 48 (bpm)
